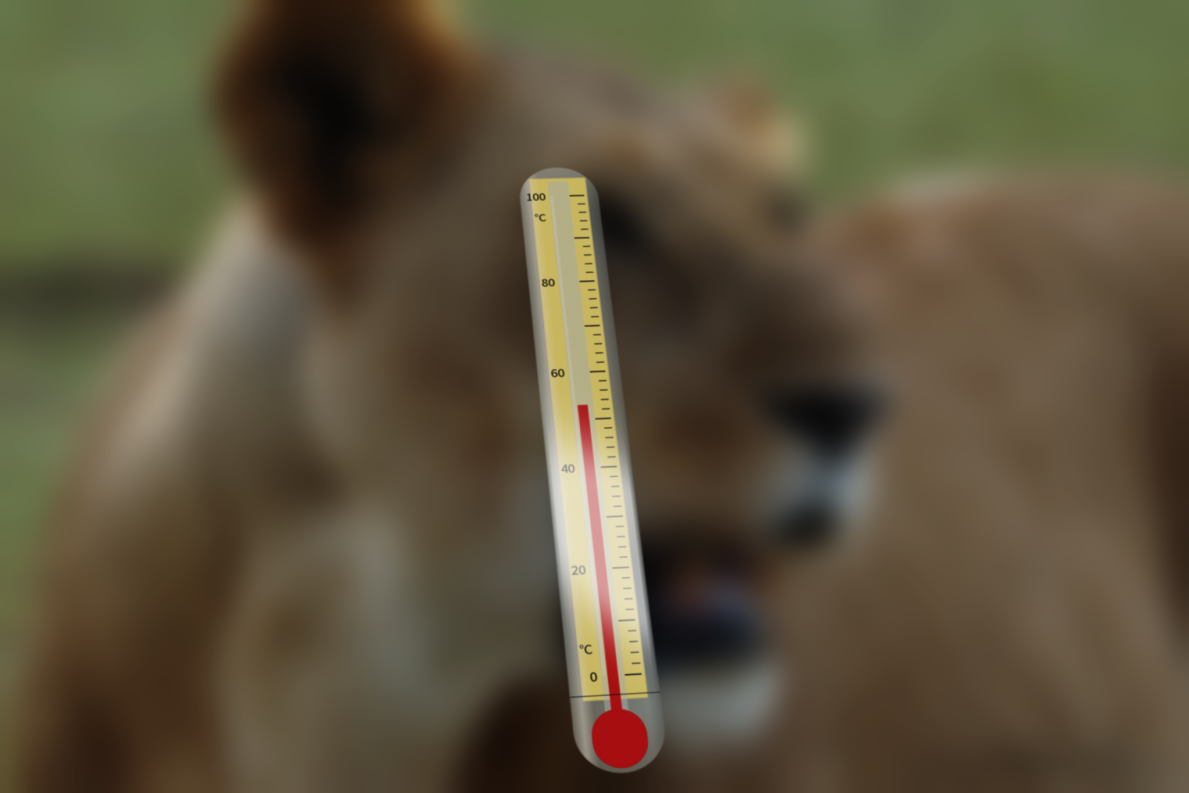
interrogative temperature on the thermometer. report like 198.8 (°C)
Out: 53 (°C)
